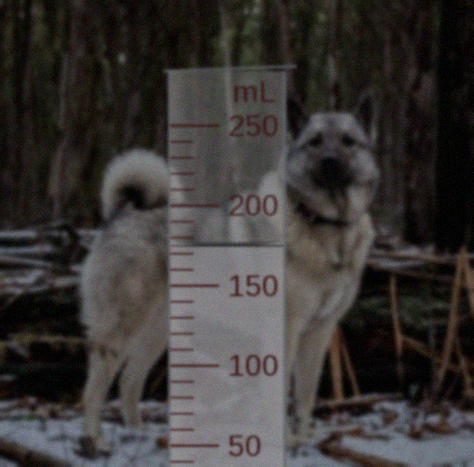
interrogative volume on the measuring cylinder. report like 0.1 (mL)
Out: 175 (mL)
